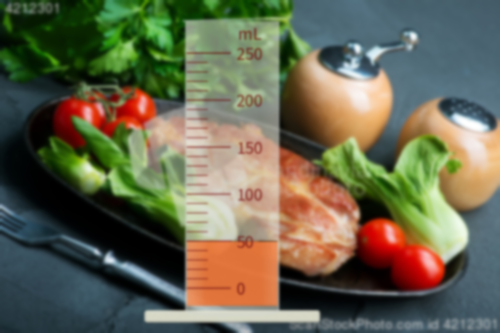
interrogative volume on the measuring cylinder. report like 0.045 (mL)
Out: 50 (mL)
